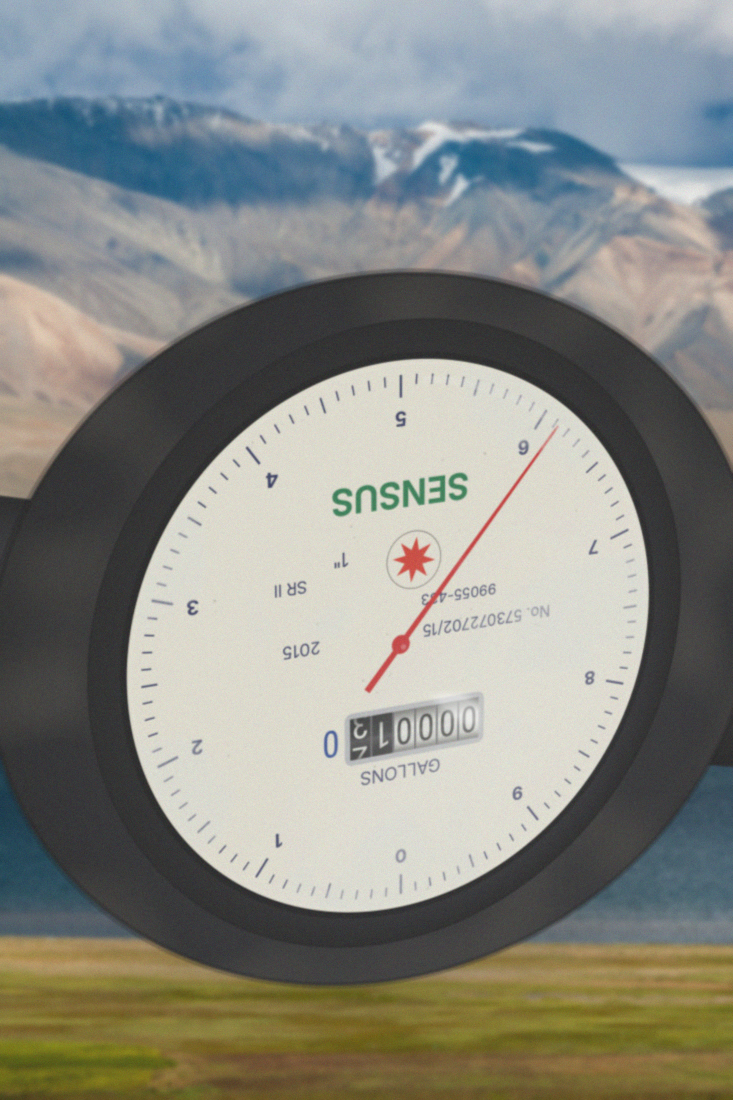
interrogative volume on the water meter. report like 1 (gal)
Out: 126.1 (gal)
